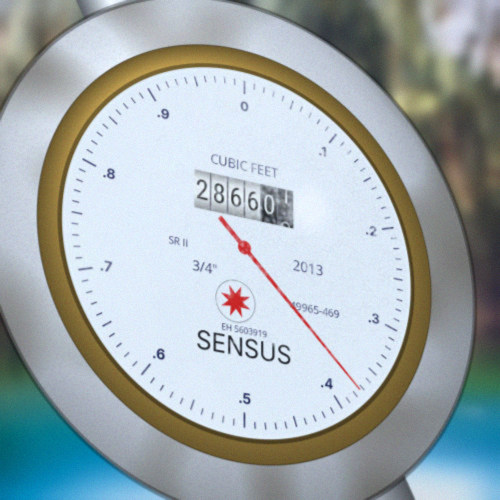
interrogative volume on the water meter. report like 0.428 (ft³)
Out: 286601.37 (ft³)
